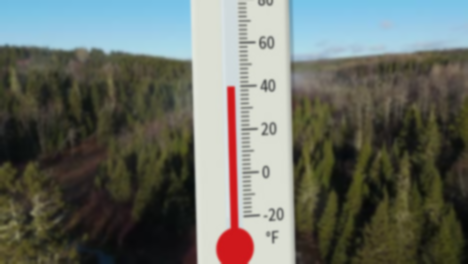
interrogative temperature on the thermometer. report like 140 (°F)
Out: 40 (°F)
